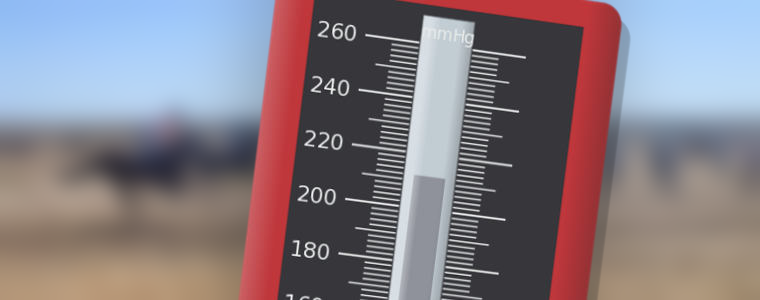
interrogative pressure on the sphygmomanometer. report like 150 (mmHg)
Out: 212 (mmHg)
